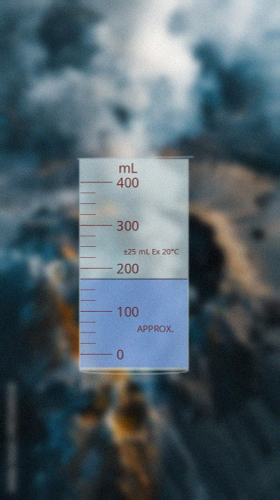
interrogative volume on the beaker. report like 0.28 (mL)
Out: 175 (mL)
